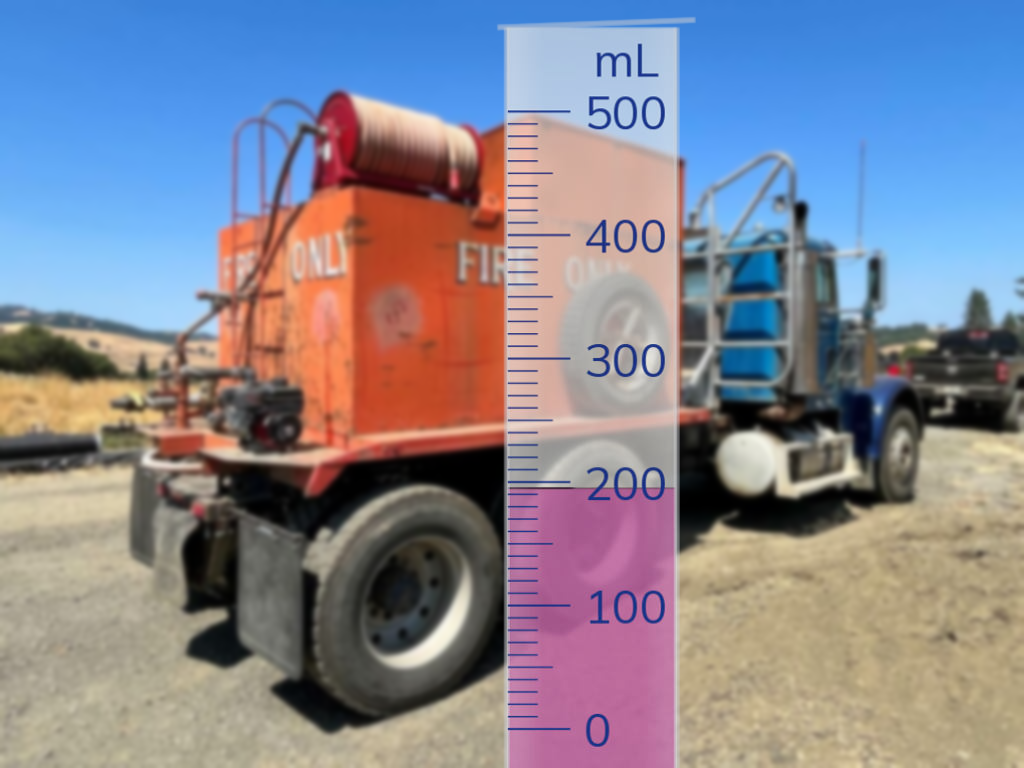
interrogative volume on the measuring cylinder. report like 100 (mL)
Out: 195 (mL)
